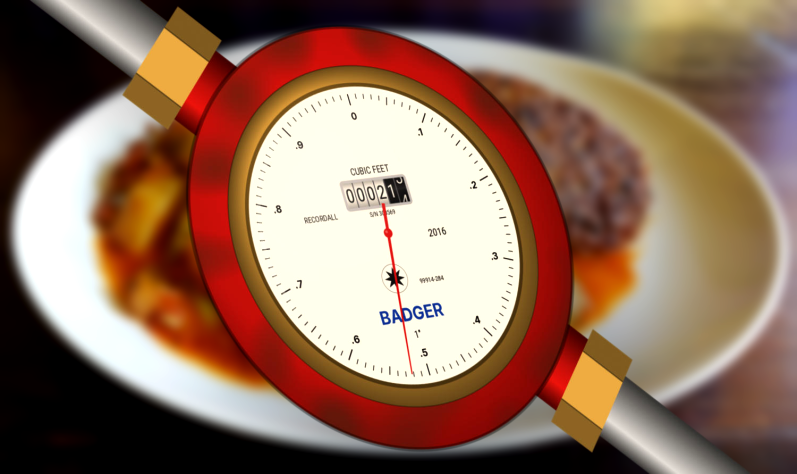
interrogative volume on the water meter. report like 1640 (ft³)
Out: 213.52 (ft³)
